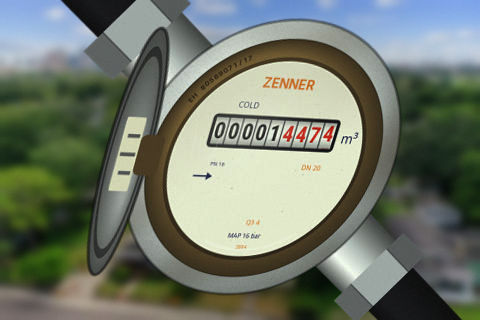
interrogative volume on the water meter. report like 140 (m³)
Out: 1.4474 (m³)
